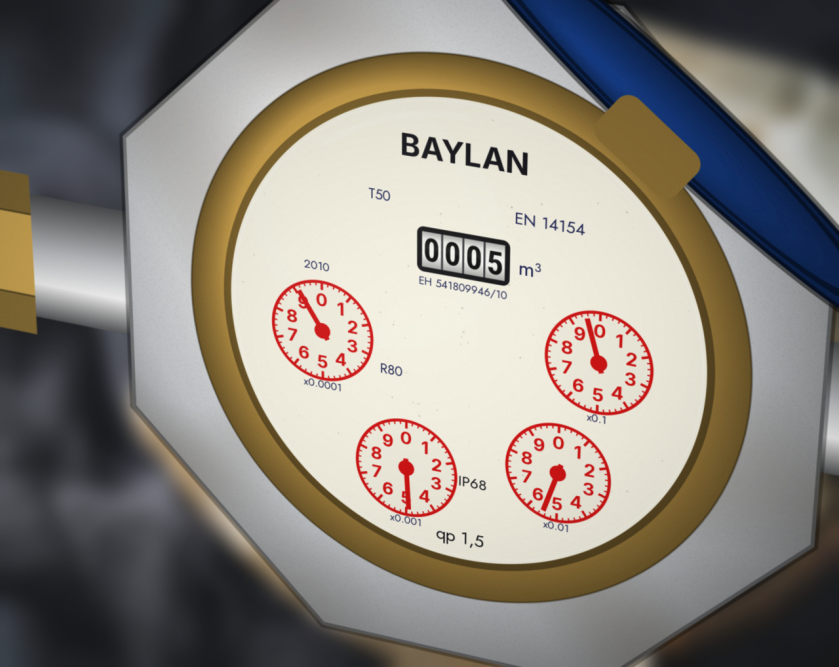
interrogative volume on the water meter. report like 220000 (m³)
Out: 4.9549 (m³)
